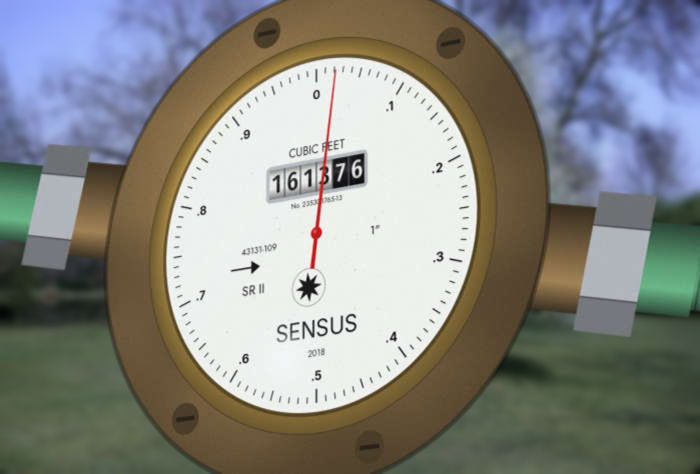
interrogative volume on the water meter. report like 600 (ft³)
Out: 161376.02 (ft³)
